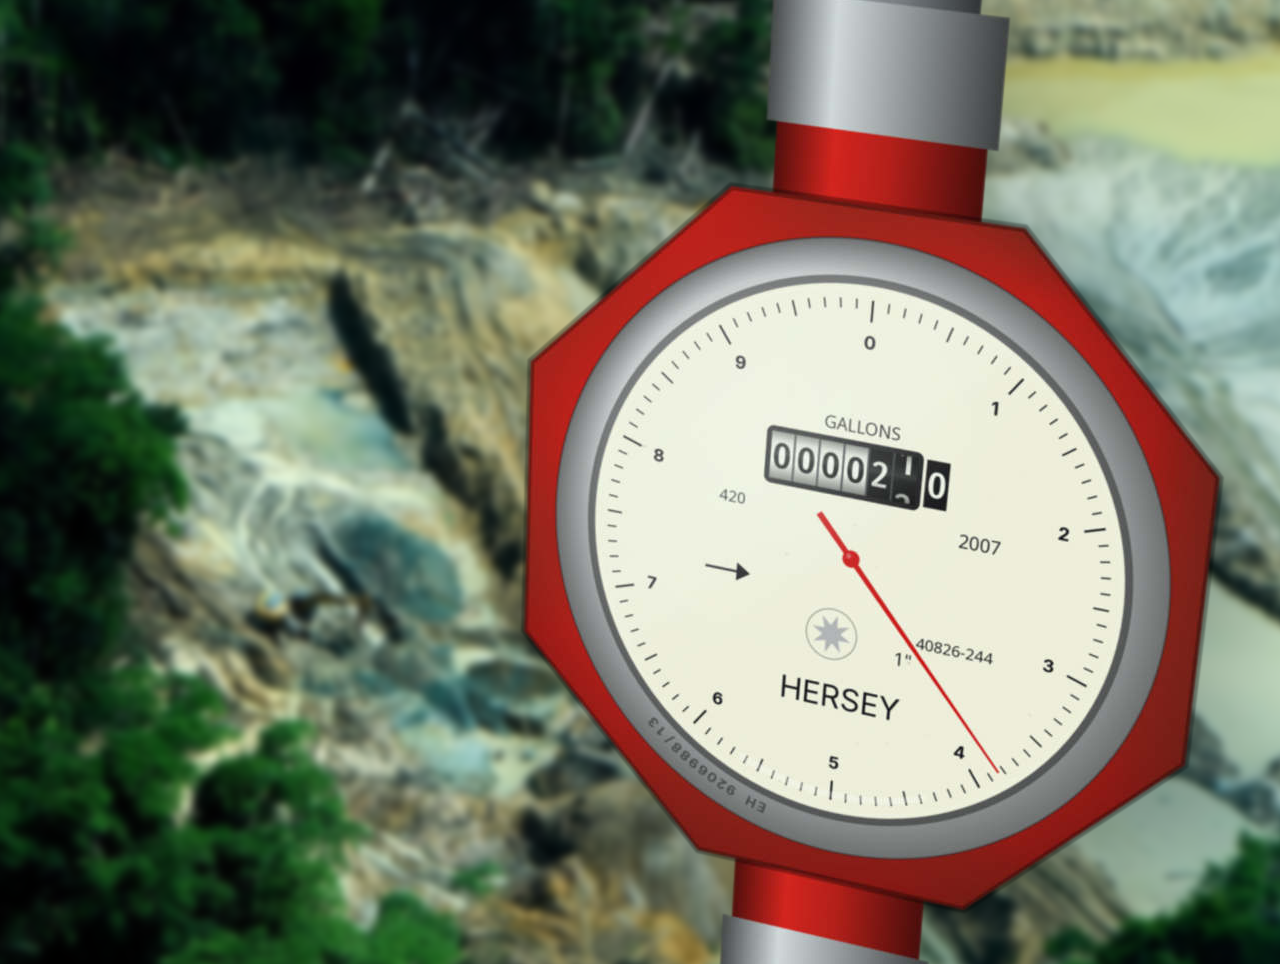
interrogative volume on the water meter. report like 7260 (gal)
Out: 213.8 (gal)
